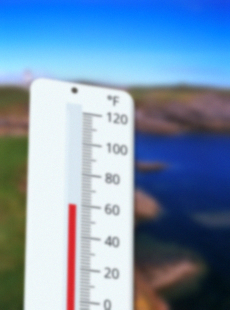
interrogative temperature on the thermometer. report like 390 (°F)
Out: 60 (°F)
